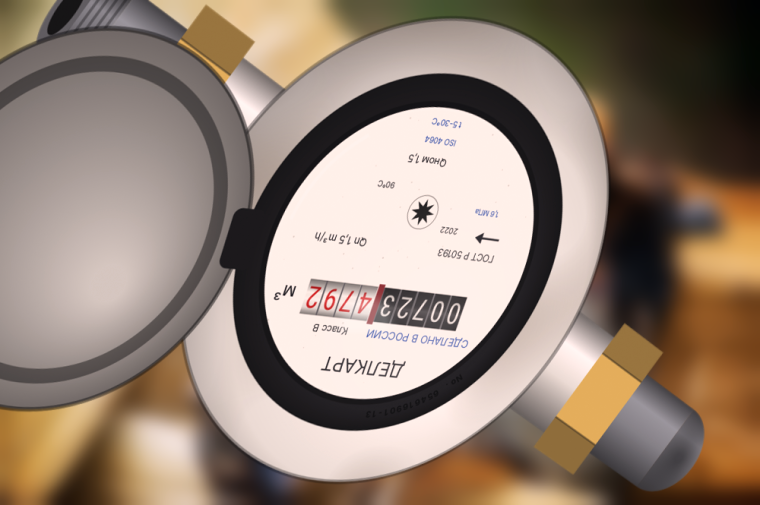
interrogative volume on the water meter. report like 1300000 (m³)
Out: 723.4792 (m³)
